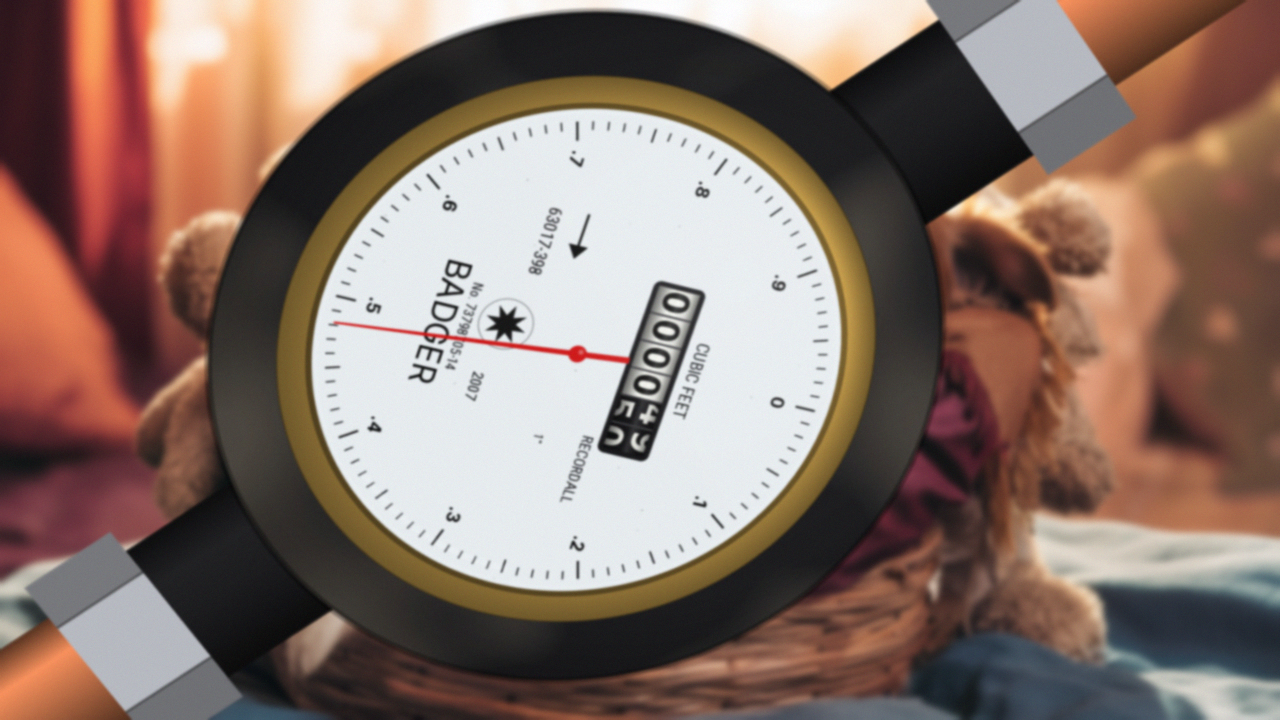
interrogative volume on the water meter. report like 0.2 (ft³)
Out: 49.48 (ft³)
